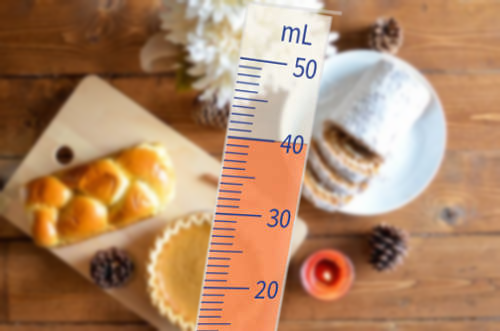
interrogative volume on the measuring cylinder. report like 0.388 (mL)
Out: 40 (mL)
